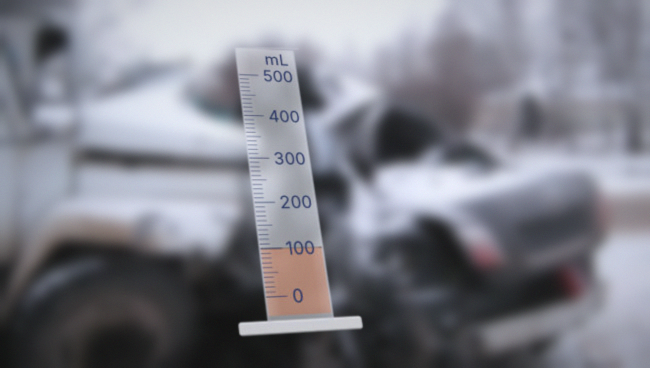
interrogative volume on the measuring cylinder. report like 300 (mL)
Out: 100 (mL)
